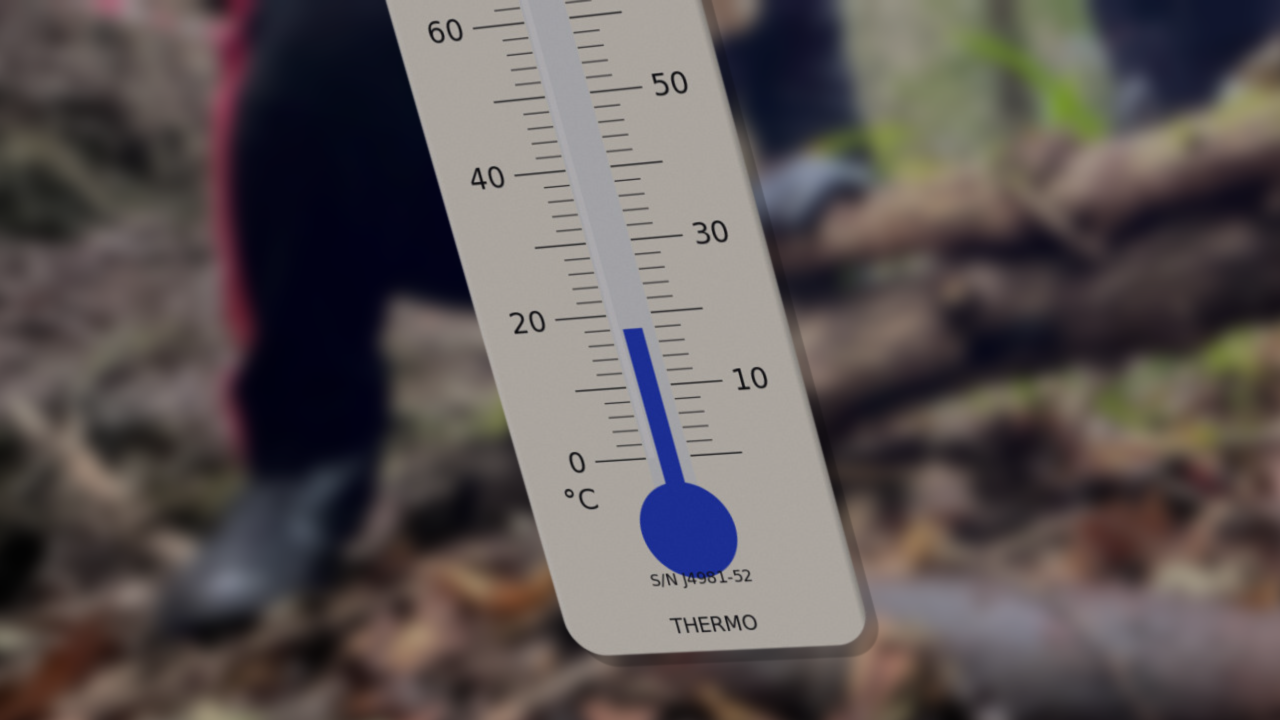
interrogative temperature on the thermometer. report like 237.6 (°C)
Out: 18 (°C)
